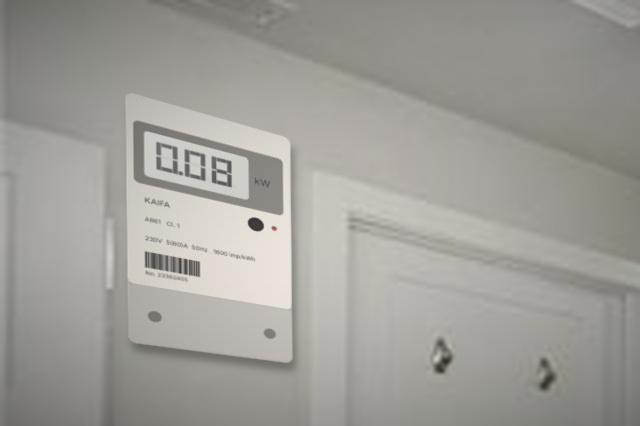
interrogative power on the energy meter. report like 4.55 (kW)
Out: 0.08 (kW)
